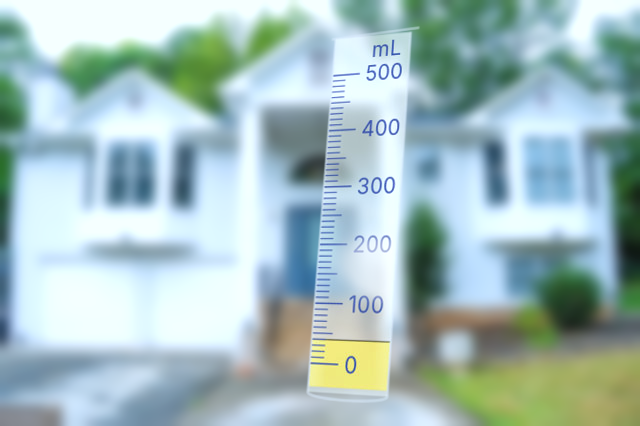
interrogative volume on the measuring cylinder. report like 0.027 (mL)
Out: 40 (mL)
